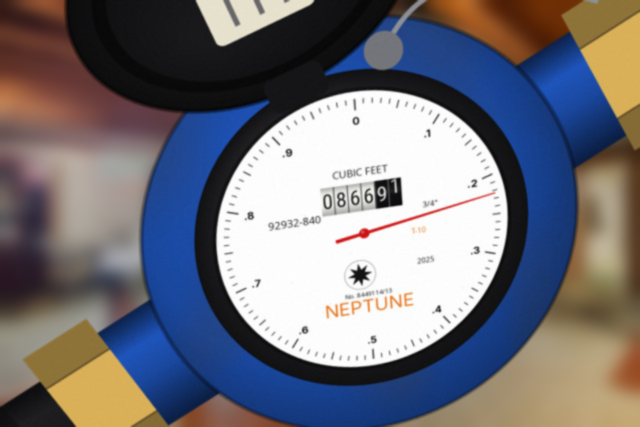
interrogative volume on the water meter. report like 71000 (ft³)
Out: 86691.22 (ft³)
